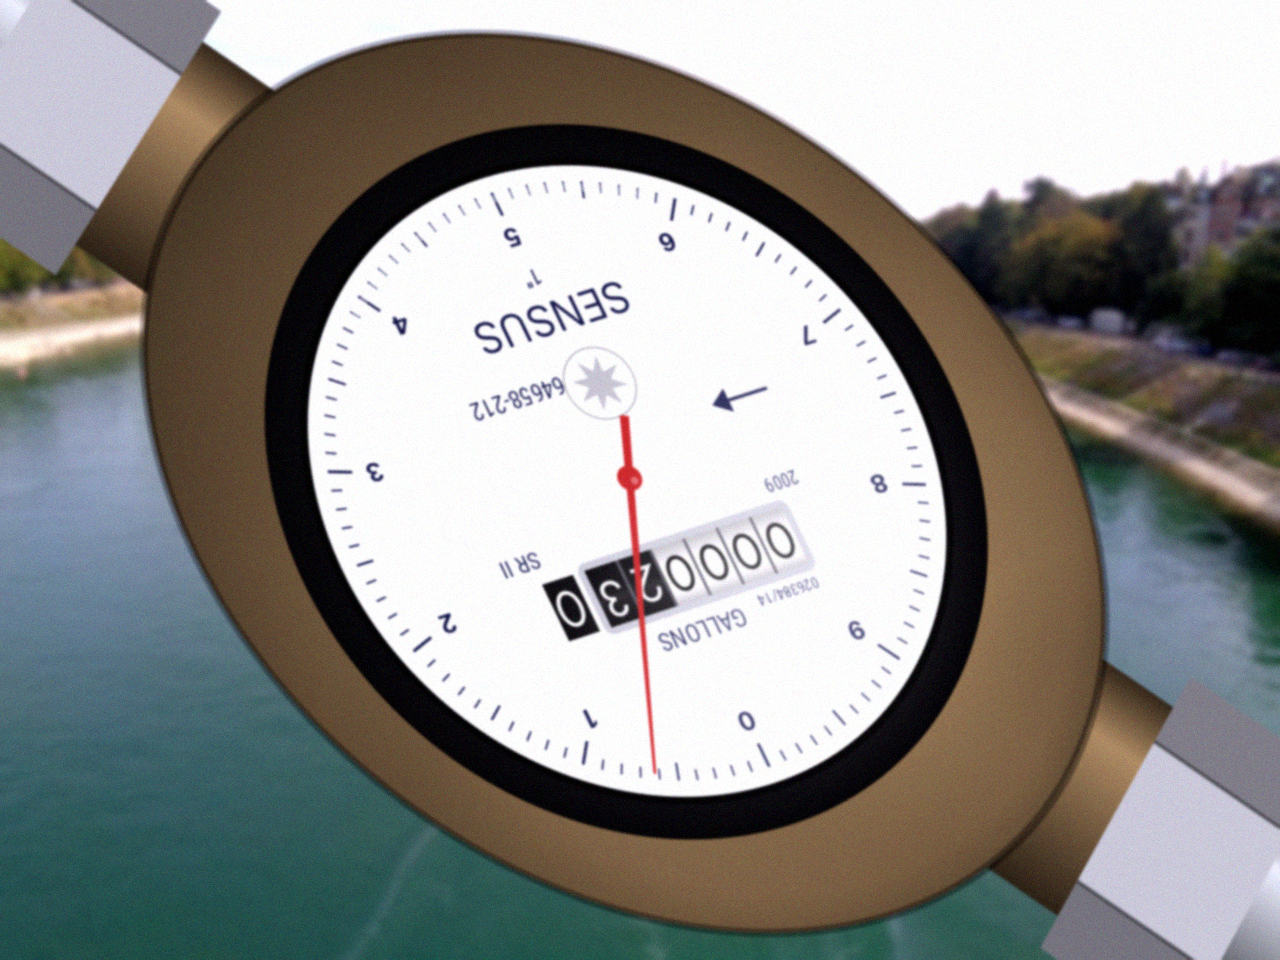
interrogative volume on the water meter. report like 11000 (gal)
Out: 230.6 (gal)
